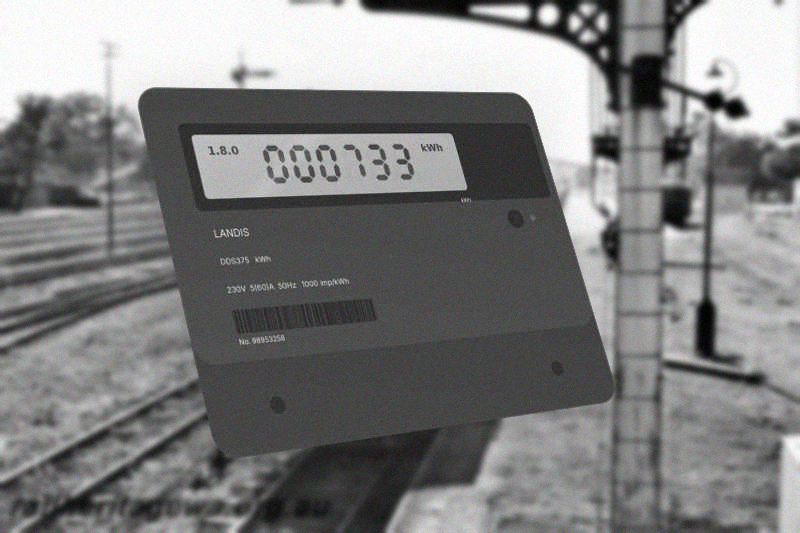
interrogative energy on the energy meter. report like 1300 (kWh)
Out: 733 (kWh)
